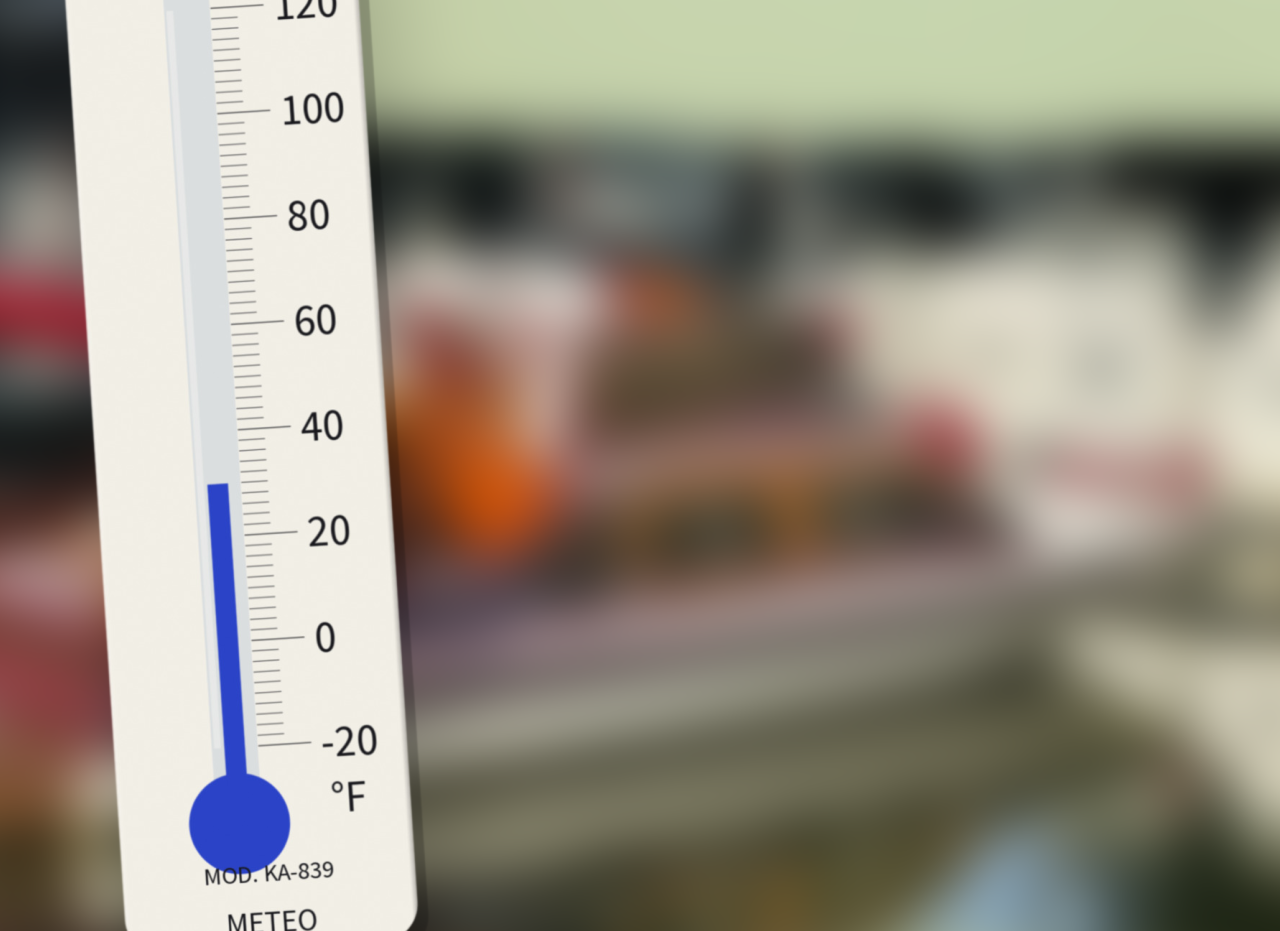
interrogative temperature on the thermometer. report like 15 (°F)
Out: 30 (°F)
